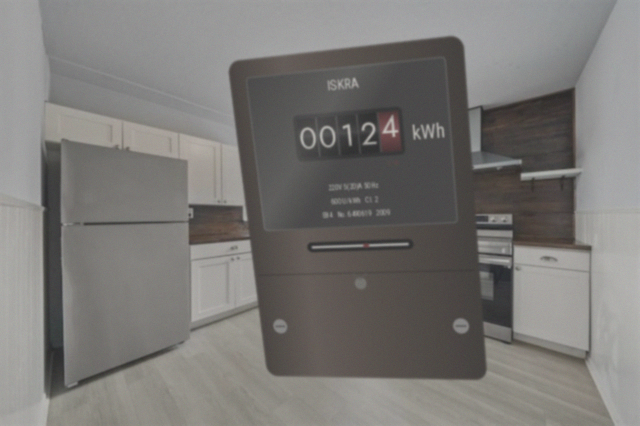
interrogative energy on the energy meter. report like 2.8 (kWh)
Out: 12.4 (kWh)
